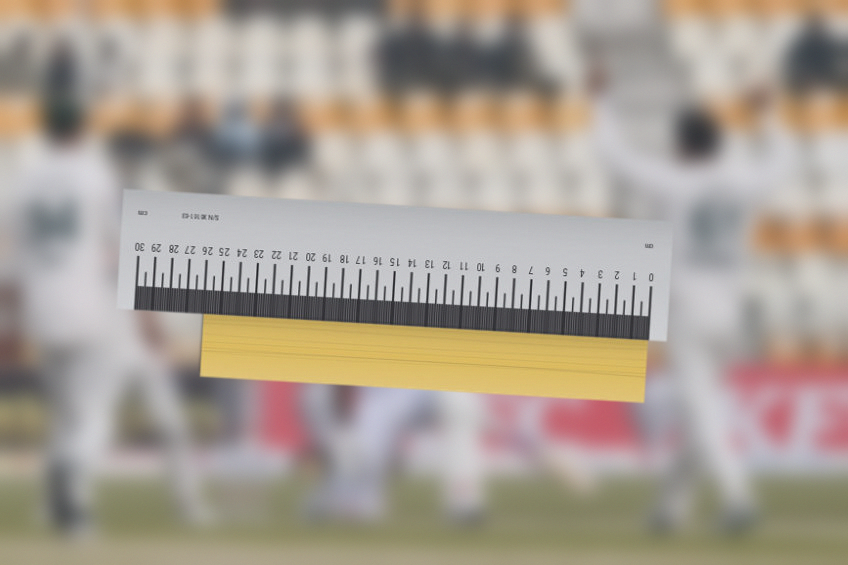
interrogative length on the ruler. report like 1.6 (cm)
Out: 26 (cm)
